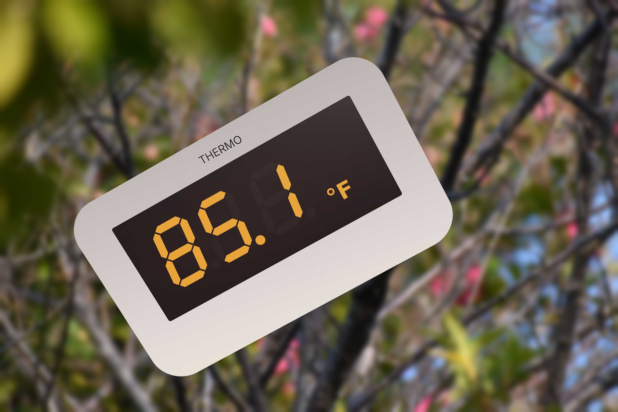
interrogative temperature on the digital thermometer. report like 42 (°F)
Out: 85.1 (°F)
